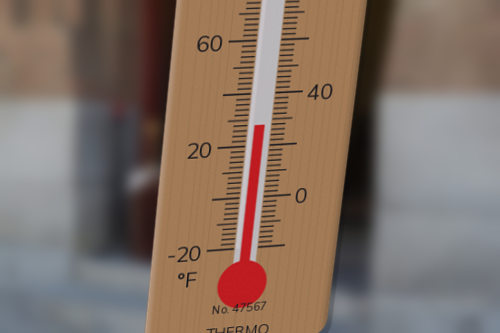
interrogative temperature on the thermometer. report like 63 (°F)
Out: 28 (°F)
